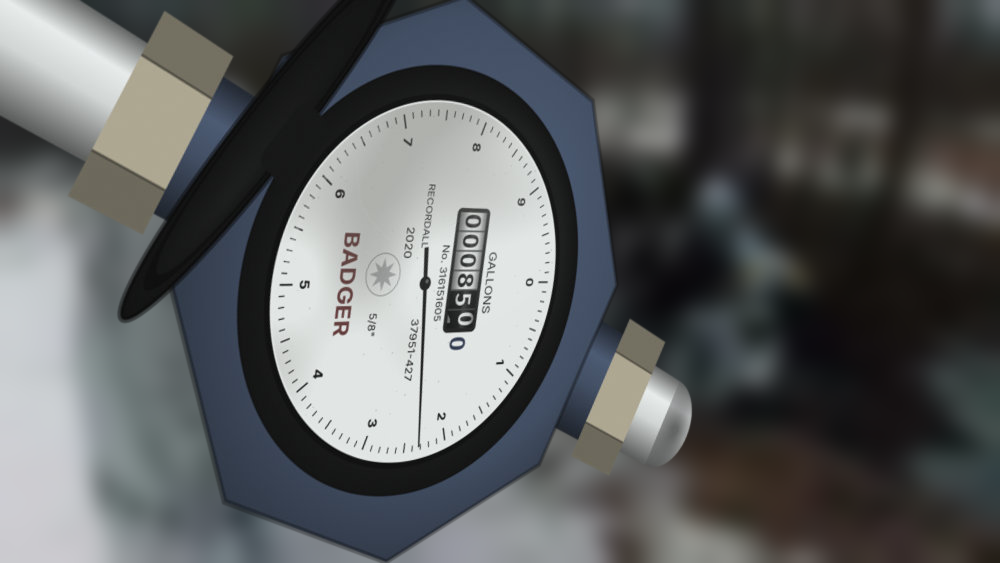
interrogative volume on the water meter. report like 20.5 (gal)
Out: 8502.3 (gal)
